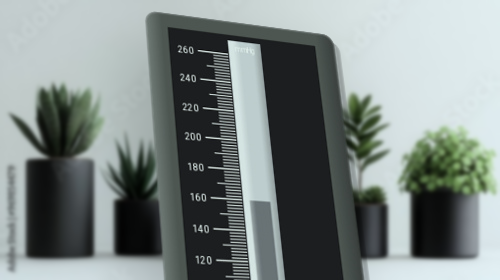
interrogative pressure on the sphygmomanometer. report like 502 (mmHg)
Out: 160 (mmHg)
